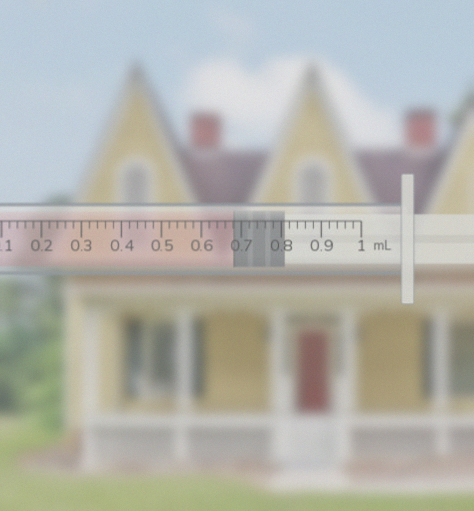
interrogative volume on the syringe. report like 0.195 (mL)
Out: 0.68 (mL)
